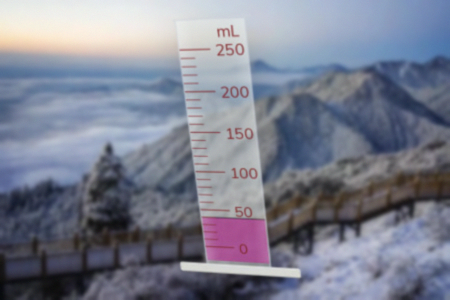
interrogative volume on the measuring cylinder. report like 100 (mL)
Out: 40 (mL)
